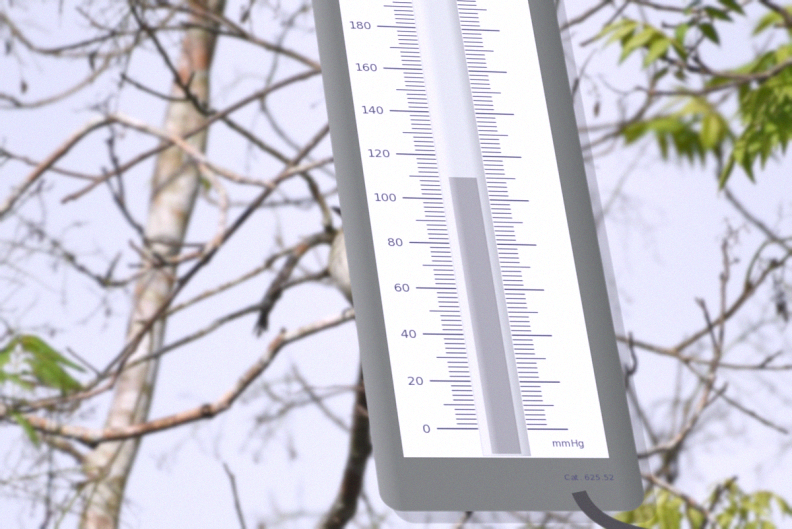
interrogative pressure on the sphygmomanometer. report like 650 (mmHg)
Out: 110 (mmHg)
